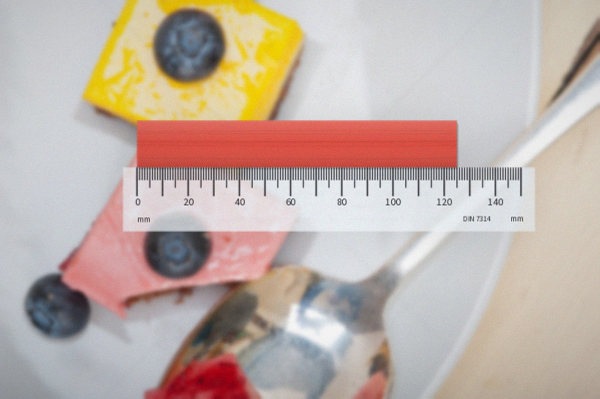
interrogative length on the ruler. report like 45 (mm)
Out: 125 (mm)
